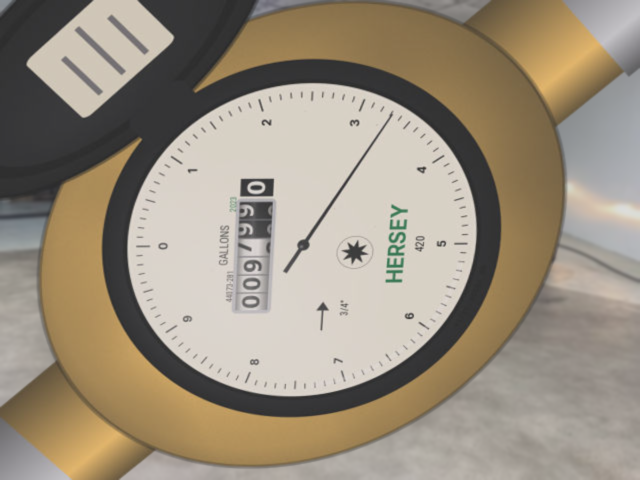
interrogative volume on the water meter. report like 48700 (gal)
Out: 97993.3 (gal)
